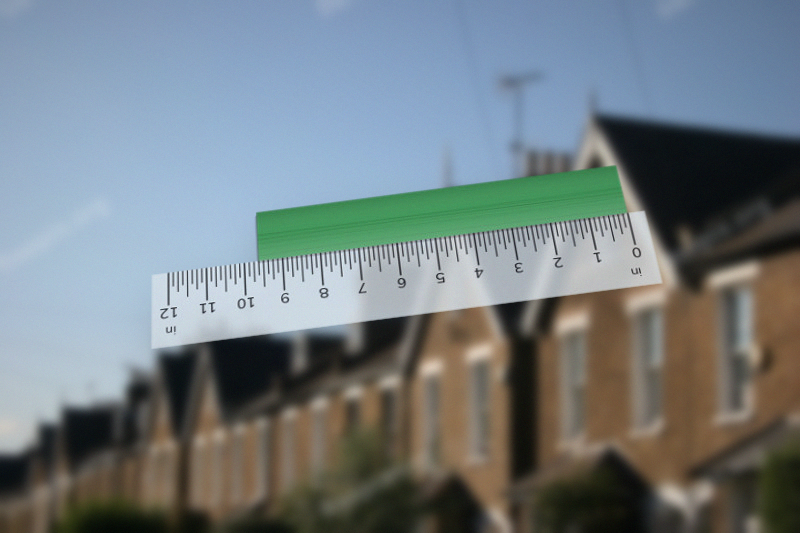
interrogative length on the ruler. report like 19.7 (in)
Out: 9.625 (in)
